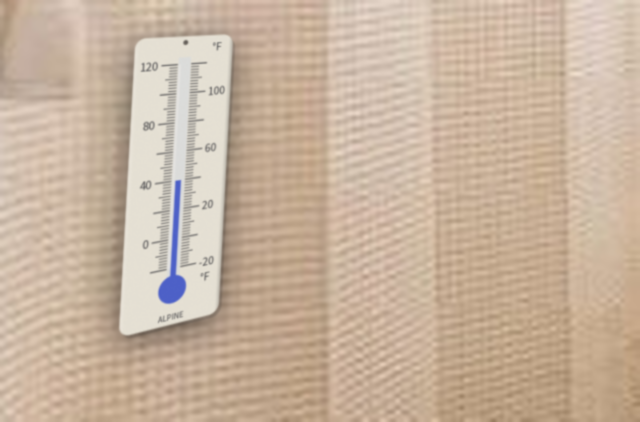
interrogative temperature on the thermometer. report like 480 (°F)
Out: 40 (°F)
